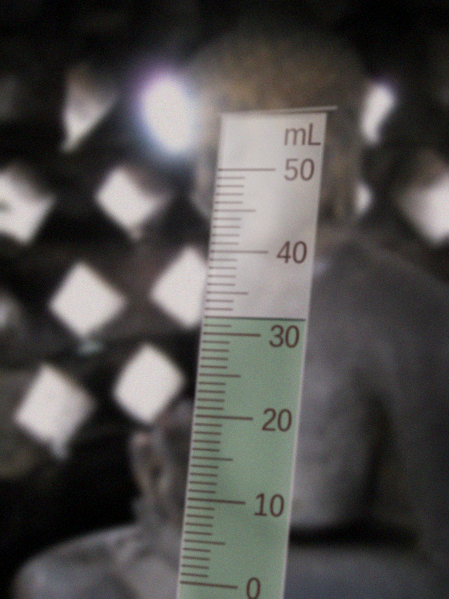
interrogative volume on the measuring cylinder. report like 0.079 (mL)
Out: 32 (mL)
